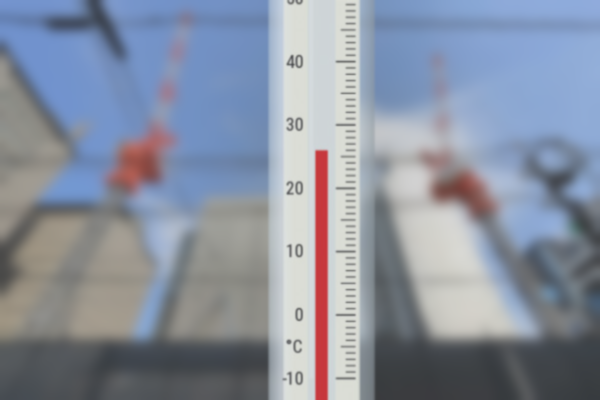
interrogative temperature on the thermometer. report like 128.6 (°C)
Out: 26 (°C)
